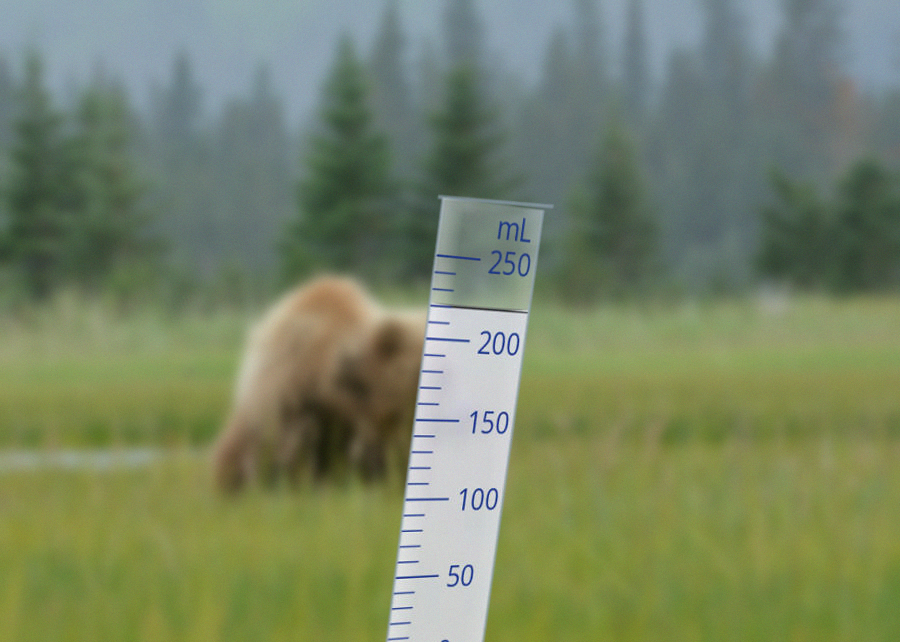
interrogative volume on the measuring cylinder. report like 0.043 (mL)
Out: 220 (mL)
